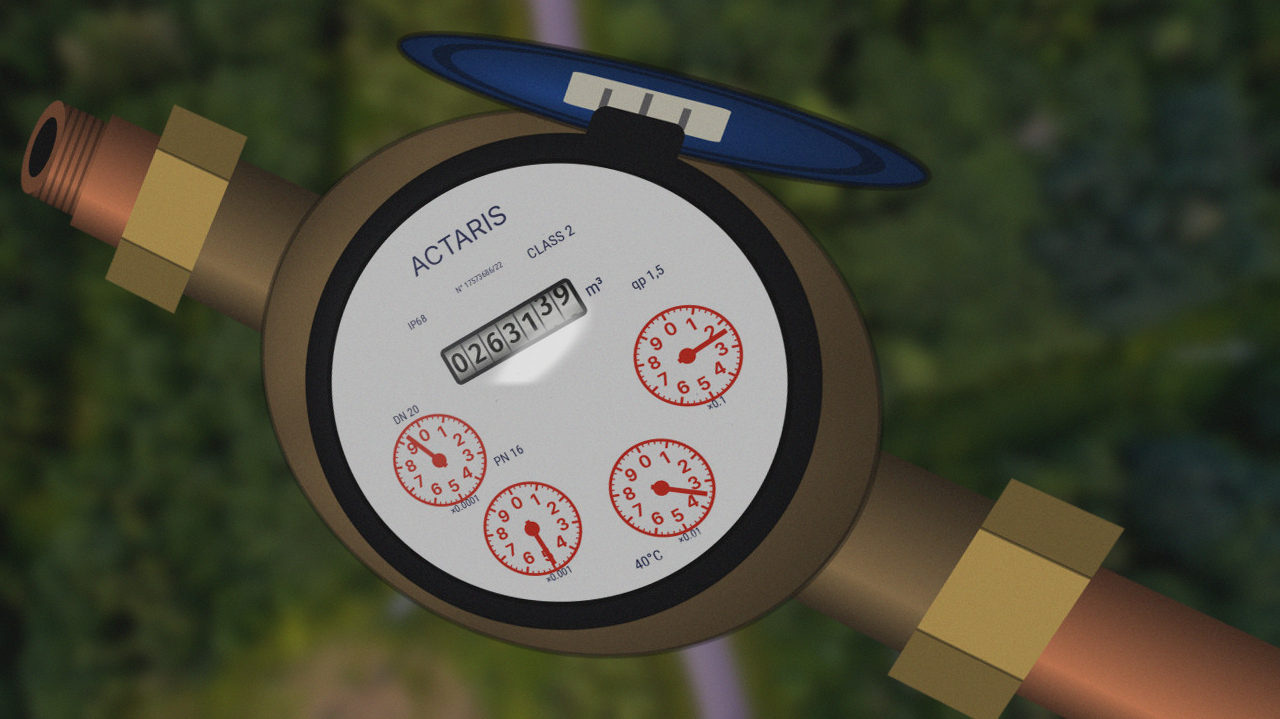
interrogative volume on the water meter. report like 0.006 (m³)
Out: 263139.2349 (m³)
